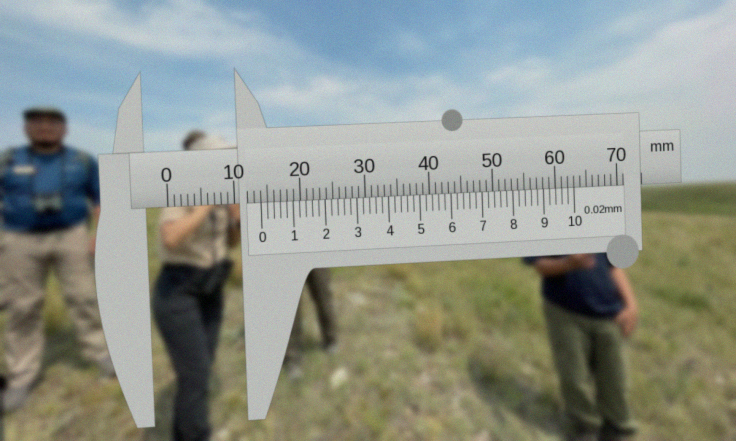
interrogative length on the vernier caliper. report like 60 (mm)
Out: 14.0 (mm)
